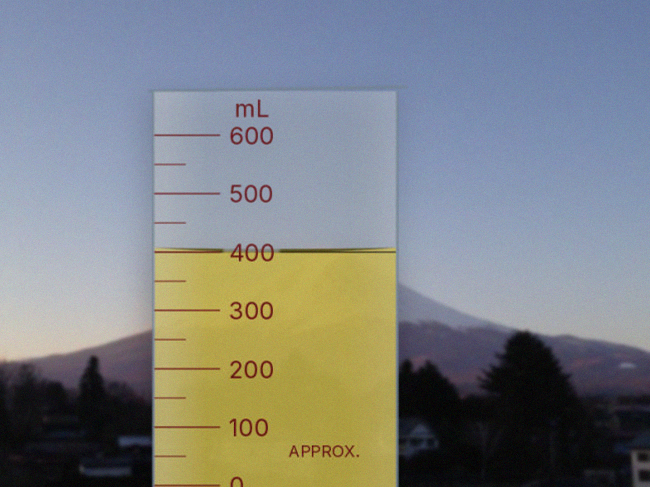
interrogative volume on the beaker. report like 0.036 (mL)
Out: 400 (mL)
